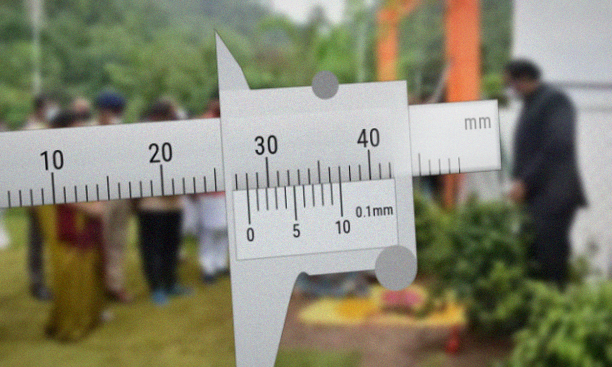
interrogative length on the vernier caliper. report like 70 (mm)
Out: 28.0 (mm)
